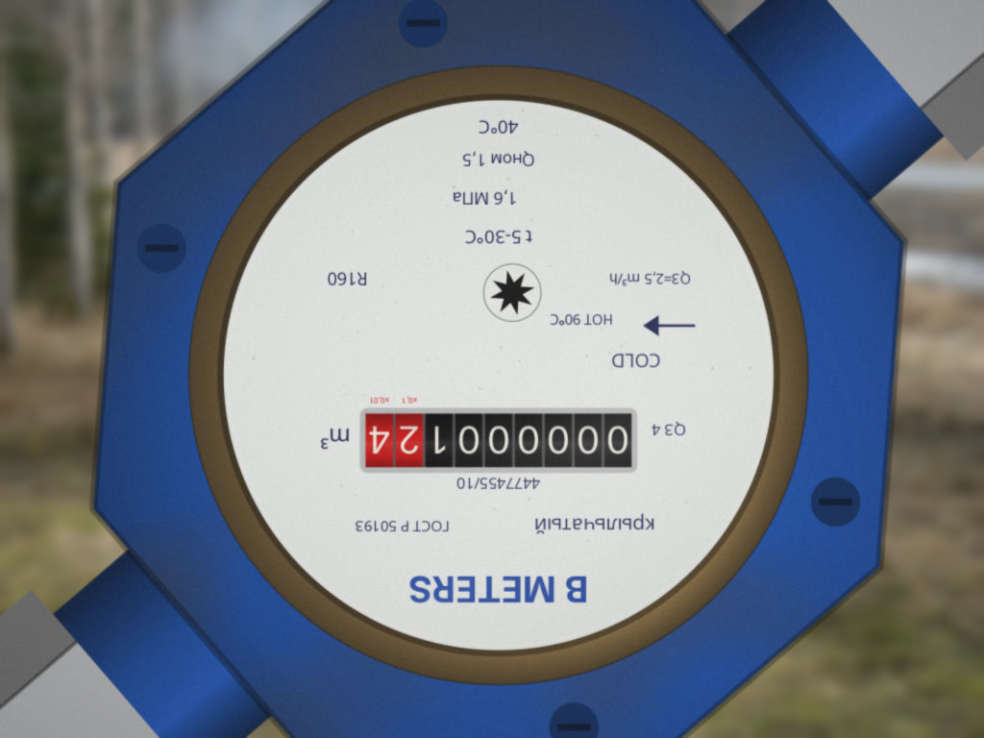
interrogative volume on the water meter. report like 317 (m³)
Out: 1.24 (m³)
